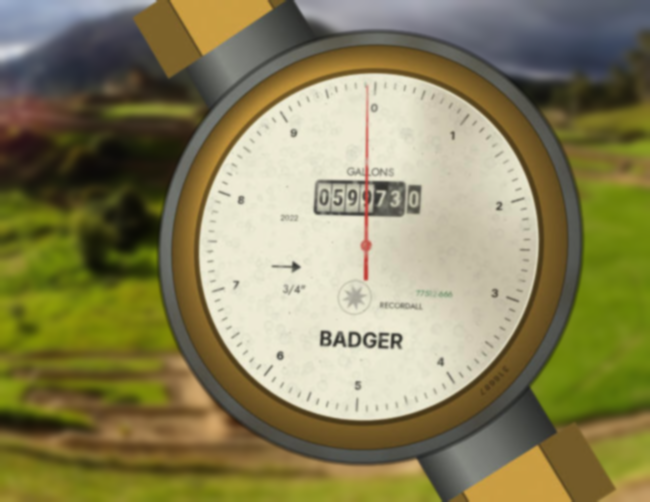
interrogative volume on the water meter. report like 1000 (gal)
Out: 599729.9 (gal)
